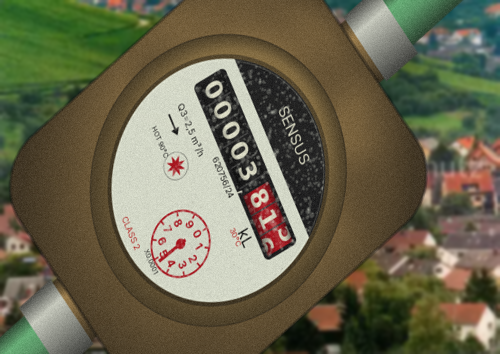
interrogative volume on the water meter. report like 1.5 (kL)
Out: 3.8154 (kL)
